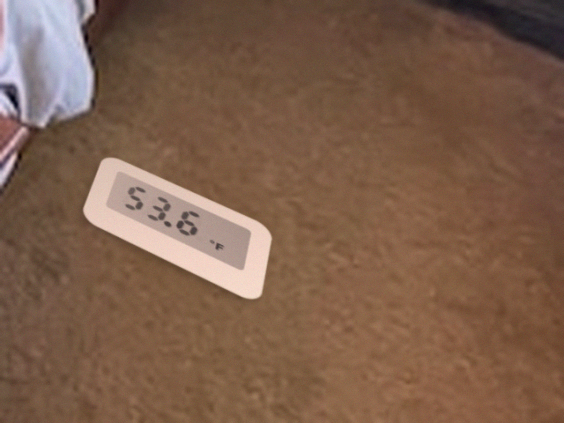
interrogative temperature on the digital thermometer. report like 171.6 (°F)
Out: 53.6 (°F)
